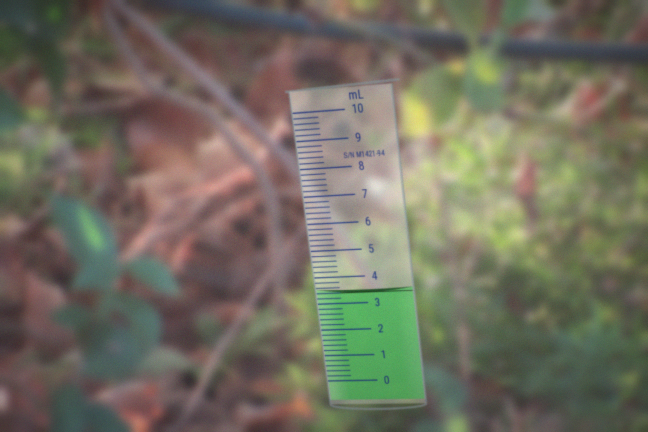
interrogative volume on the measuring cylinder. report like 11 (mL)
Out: 3.4 (mL)
